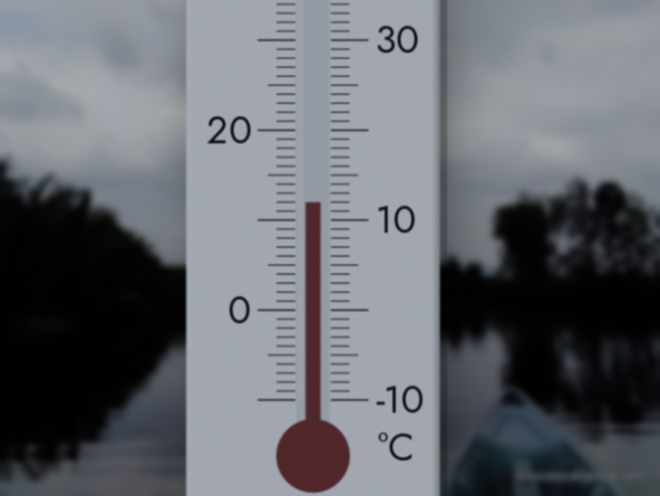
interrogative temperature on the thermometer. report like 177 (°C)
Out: 12 (°C)
